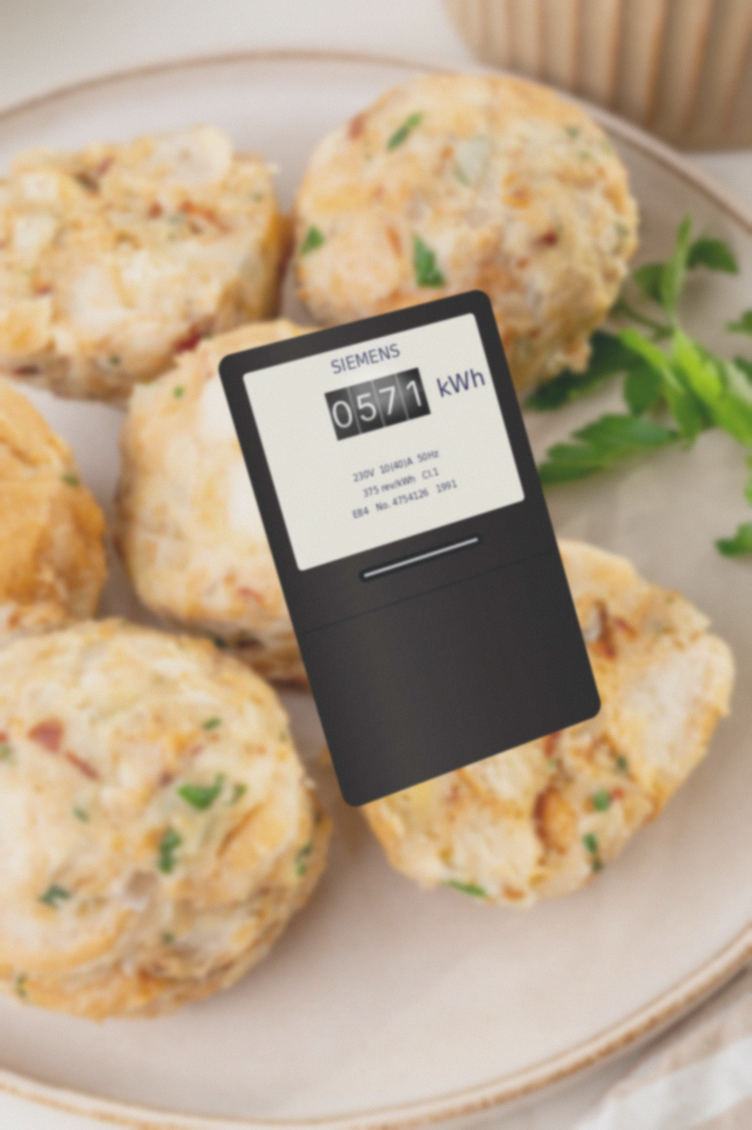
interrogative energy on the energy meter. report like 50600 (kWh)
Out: 571 (kWh)
